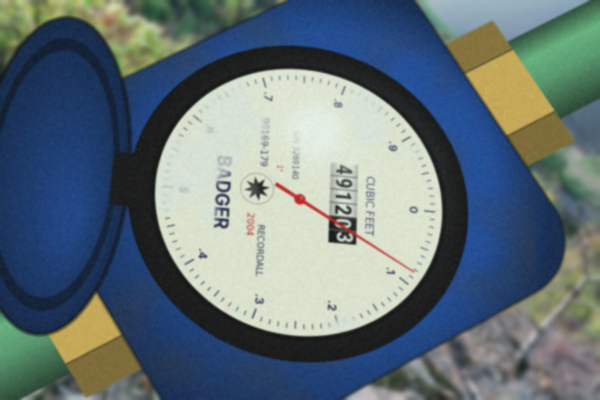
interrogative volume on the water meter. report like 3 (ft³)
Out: 491203.08 (ft³)
